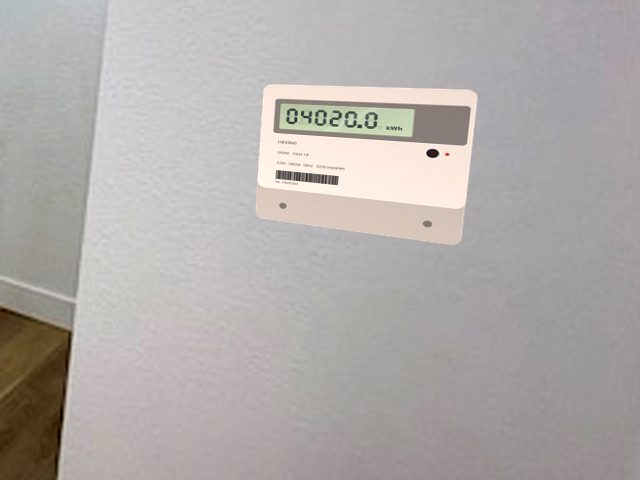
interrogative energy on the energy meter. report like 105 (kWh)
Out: 4020.0 (kWh)
